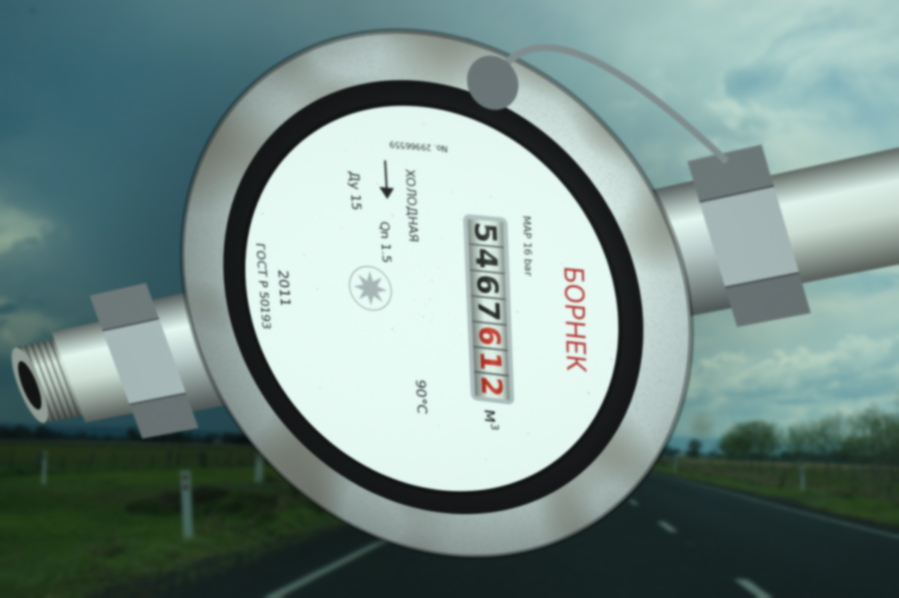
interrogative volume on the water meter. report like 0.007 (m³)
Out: 5467.612 (m³)
